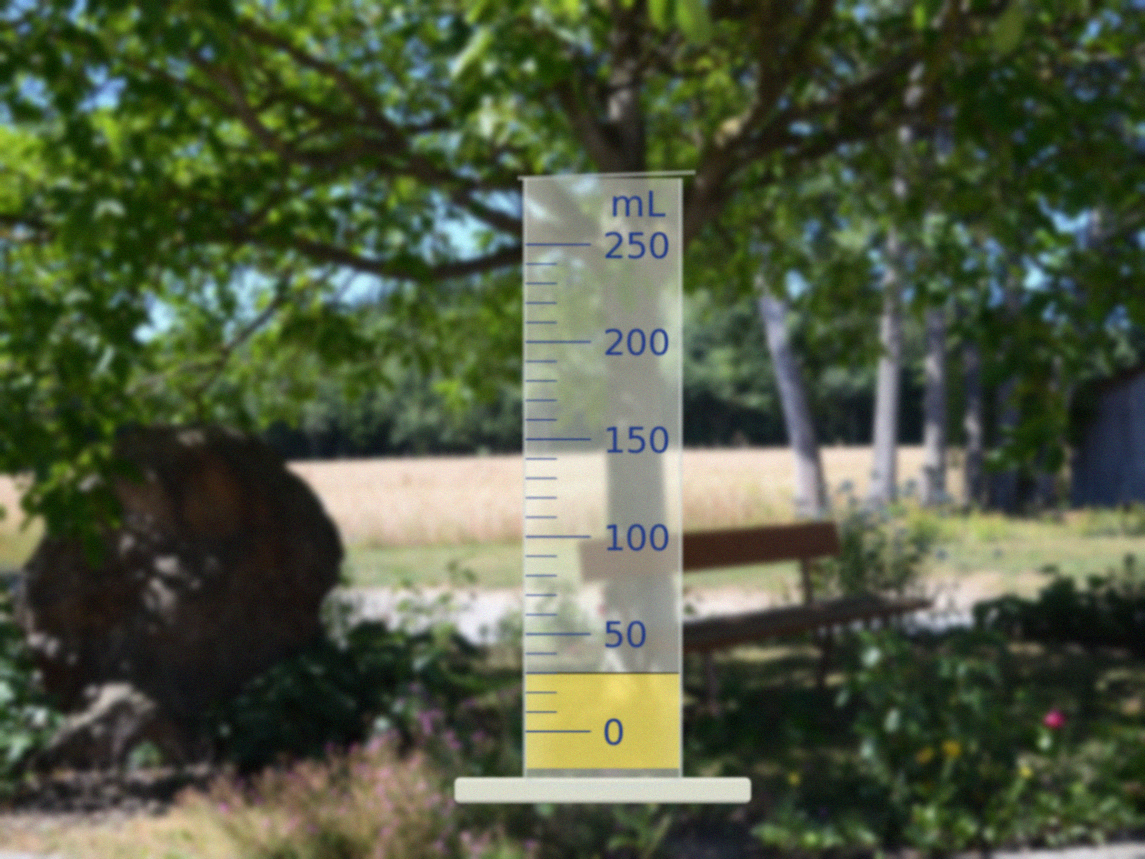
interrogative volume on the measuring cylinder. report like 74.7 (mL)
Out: 30 (mL)
